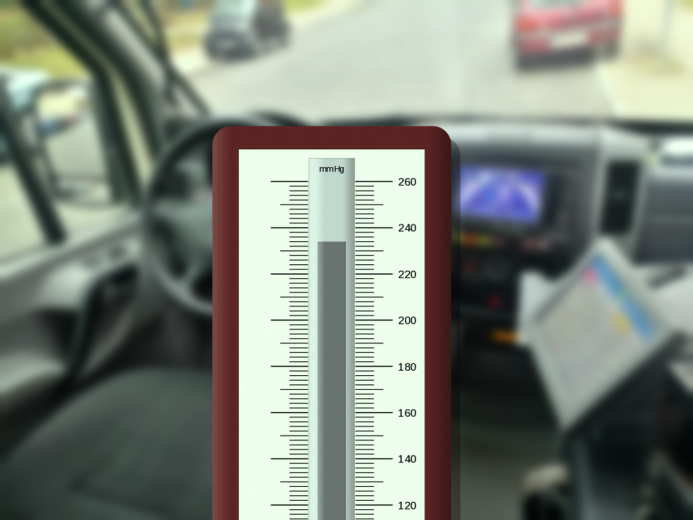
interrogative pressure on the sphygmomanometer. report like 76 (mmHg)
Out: 234 (mmHg)
